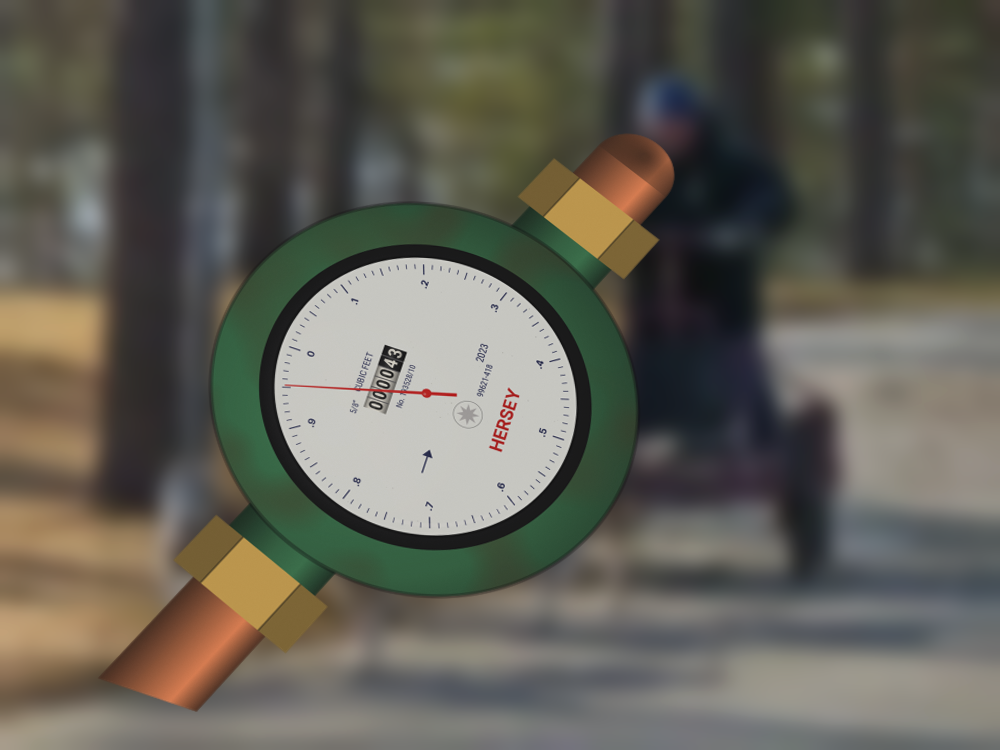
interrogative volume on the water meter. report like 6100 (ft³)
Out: 42.95 (ft³)
